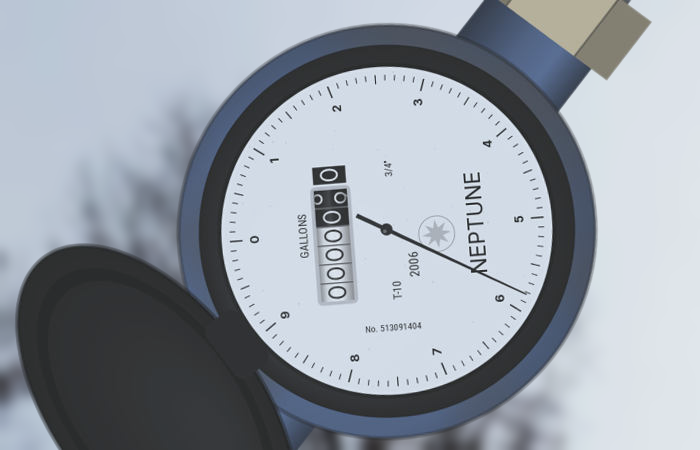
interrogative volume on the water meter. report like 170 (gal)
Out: 85.8 (gal)
